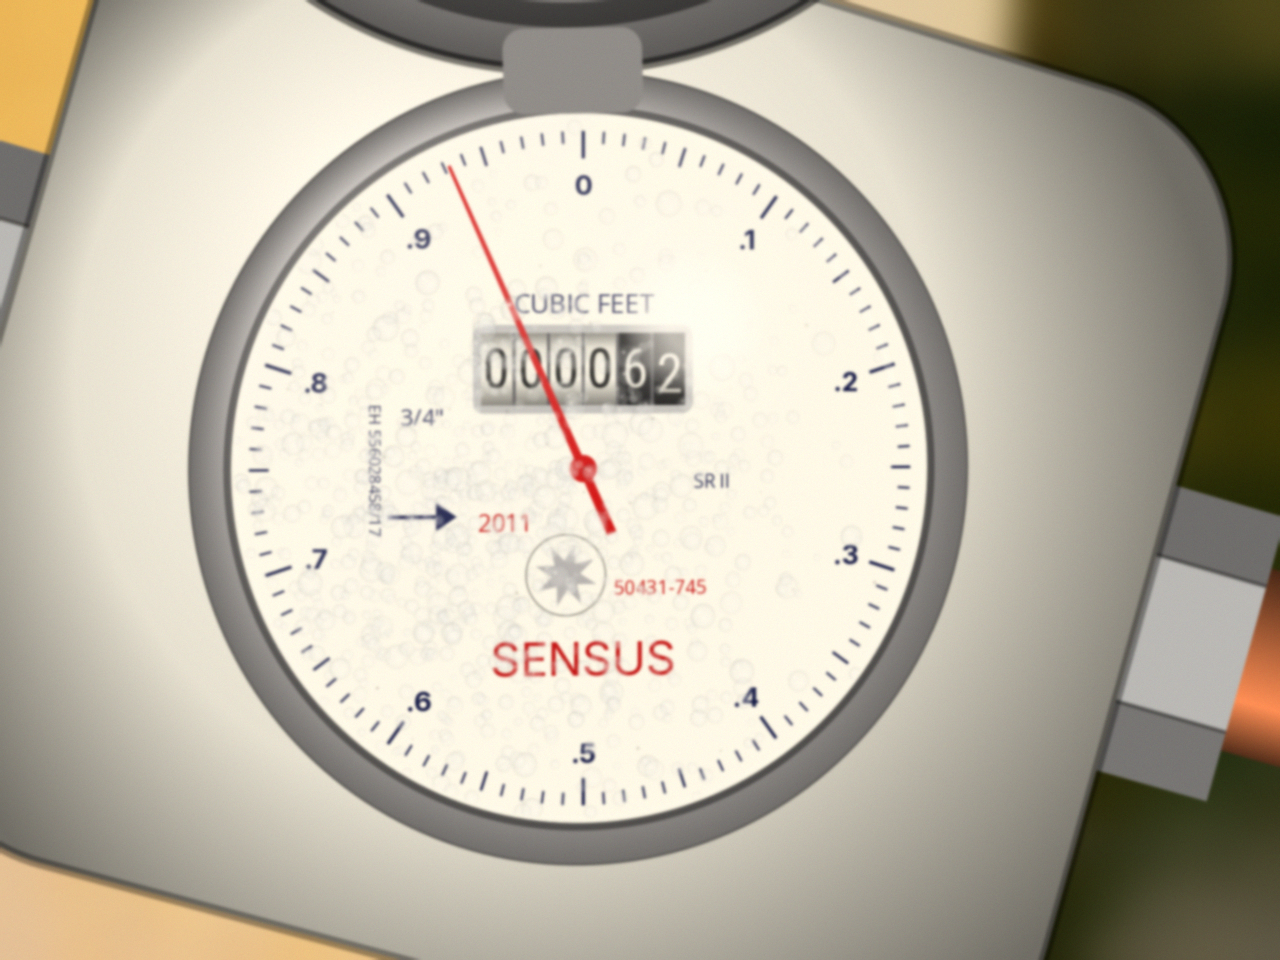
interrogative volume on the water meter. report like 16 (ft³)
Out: 61.93 (ft³)
